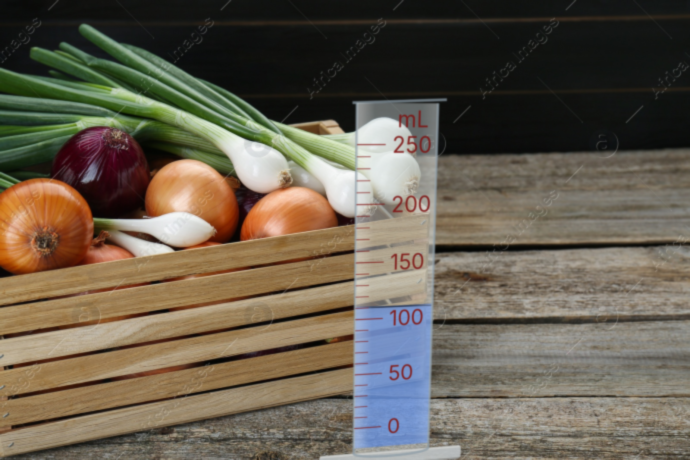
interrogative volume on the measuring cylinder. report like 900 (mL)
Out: 110 (mL)
